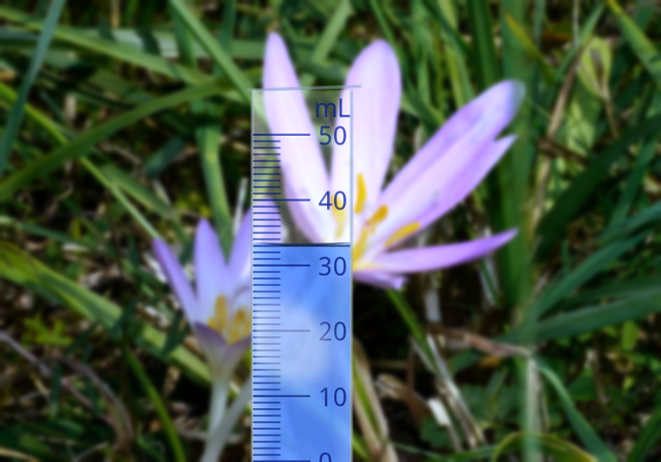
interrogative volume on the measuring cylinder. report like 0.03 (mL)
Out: 33 (mL)
